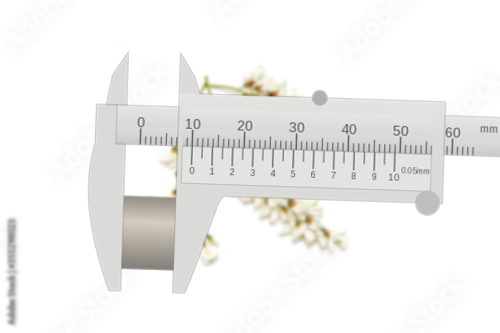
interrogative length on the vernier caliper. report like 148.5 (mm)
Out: 10.0 (mm)
